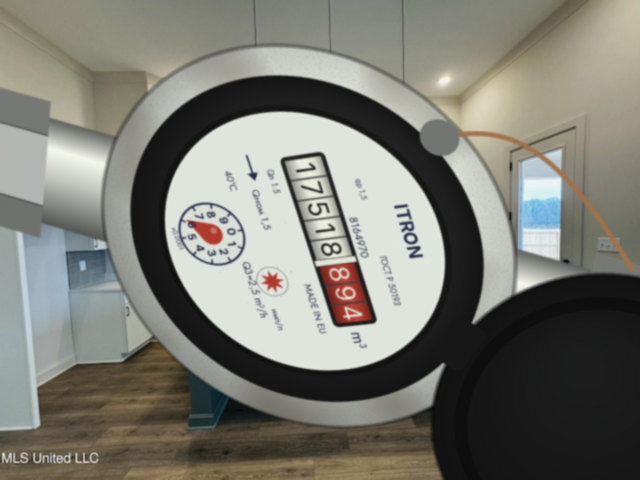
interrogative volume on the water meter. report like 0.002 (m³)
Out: 17518.8946 (m³)
